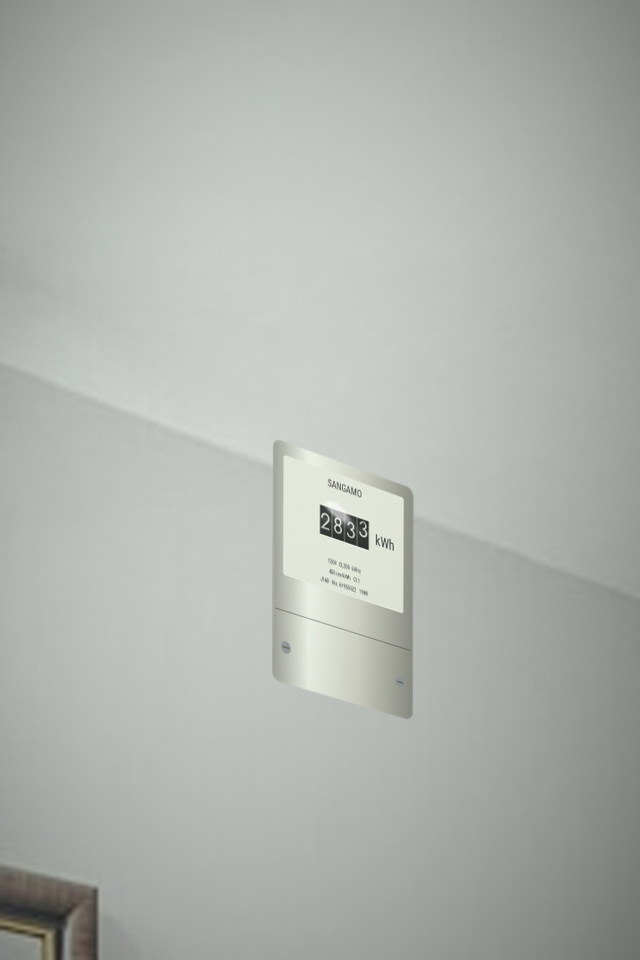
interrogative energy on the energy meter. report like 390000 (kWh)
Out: 2833 (kWh)
